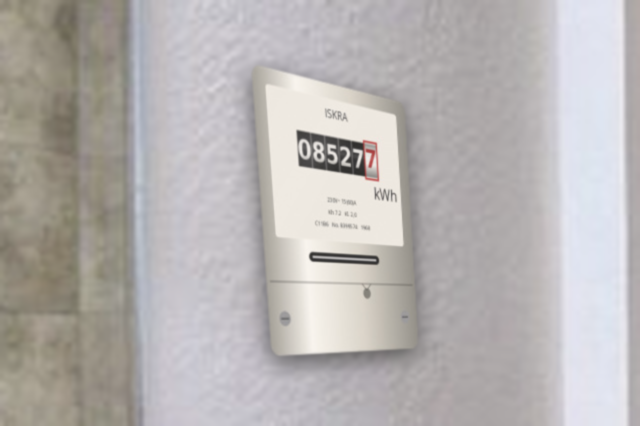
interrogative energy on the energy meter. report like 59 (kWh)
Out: 8527.7 (kWh)
